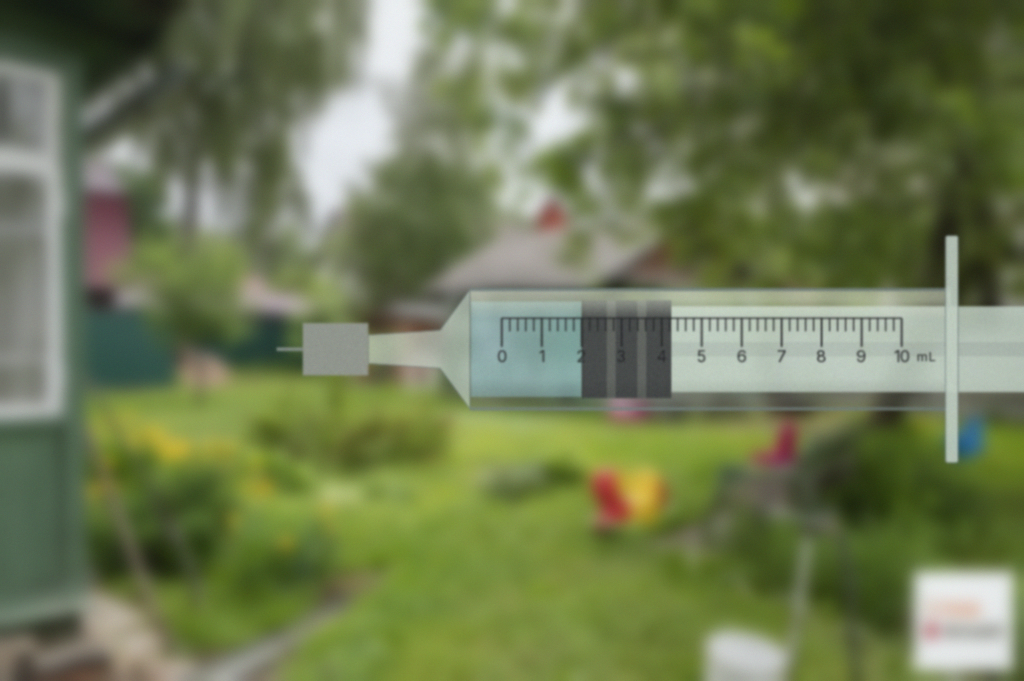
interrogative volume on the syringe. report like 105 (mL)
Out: 2 (mL)
